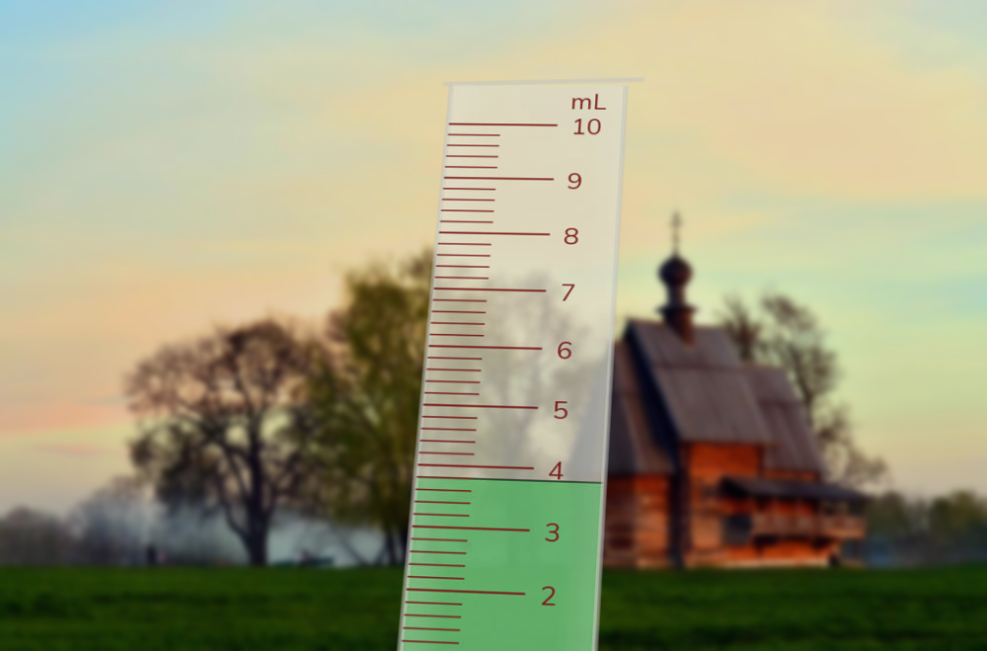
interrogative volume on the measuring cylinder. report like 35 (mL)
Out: 3.8 (mL)
